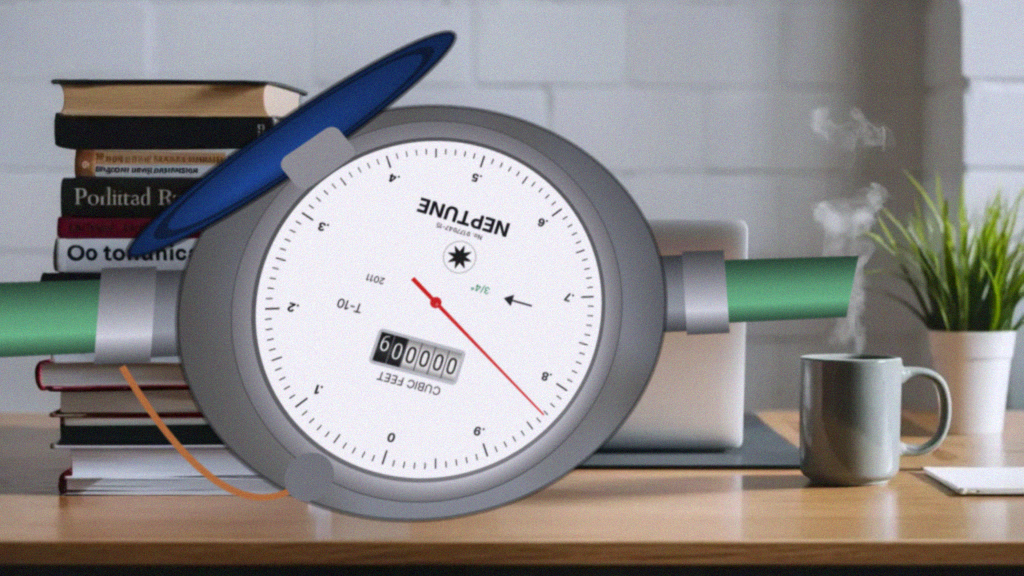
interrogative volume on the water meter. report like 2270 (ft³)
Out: 8.83 (ft³)
